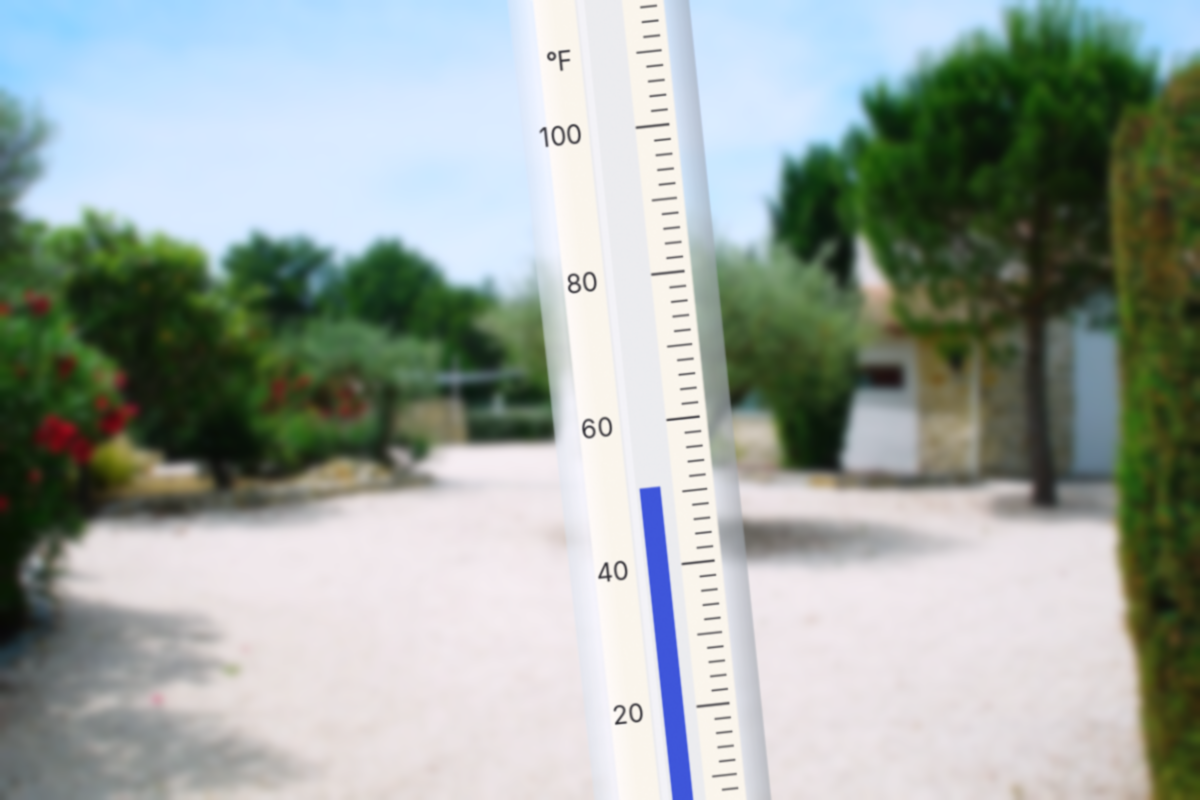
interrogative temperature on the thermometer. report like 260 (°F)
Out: 51 (°F)
